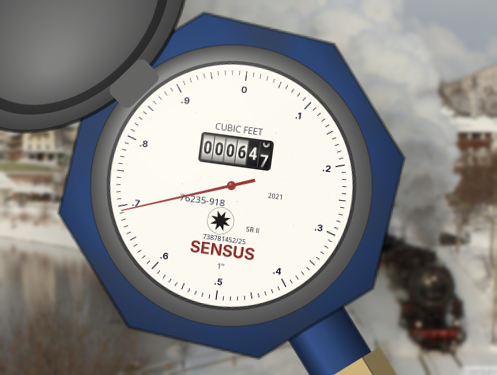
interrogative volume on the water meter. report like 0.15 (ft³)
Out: 646.69 (ft³)
